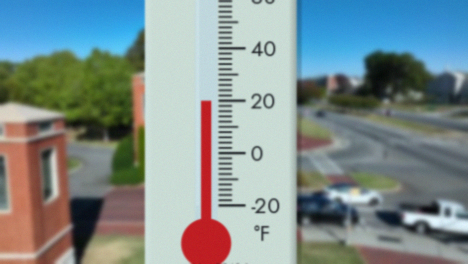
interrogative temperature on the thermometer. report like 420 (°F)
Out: 20 (°F)
